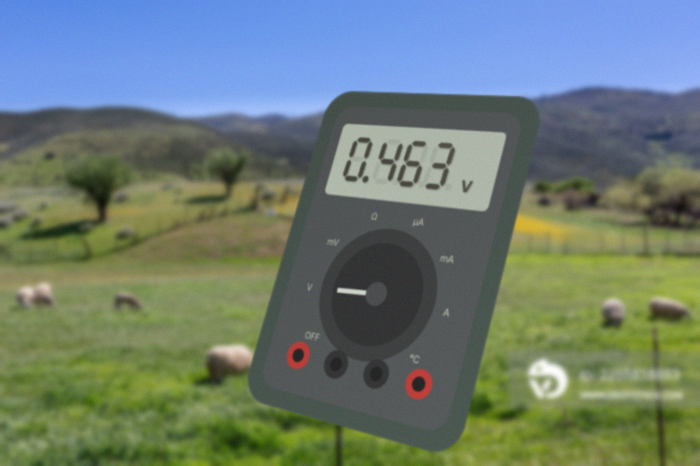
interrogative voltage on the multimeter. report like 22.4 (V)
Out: 0.463 (V)
